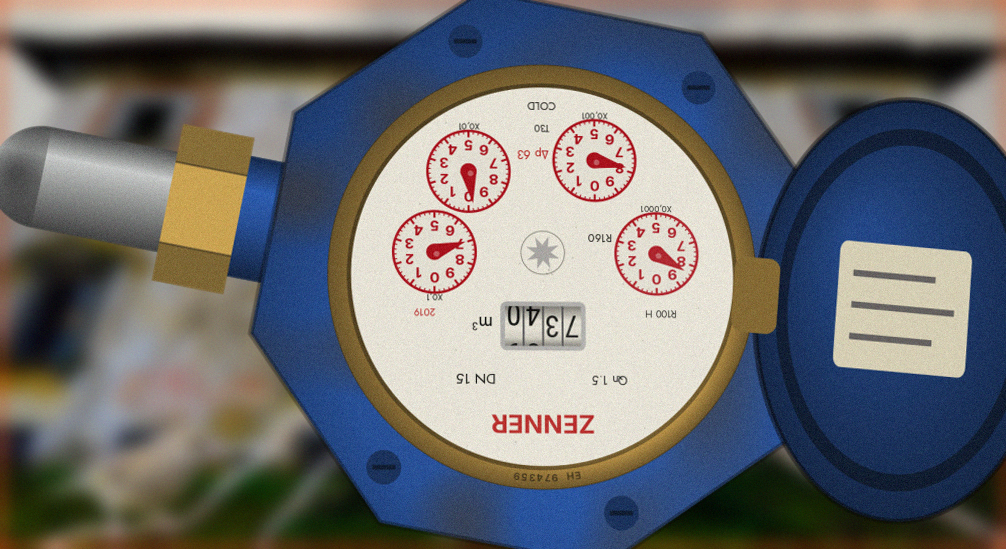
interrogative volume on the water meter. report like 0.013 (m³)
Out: 7339.6978 (m³)
